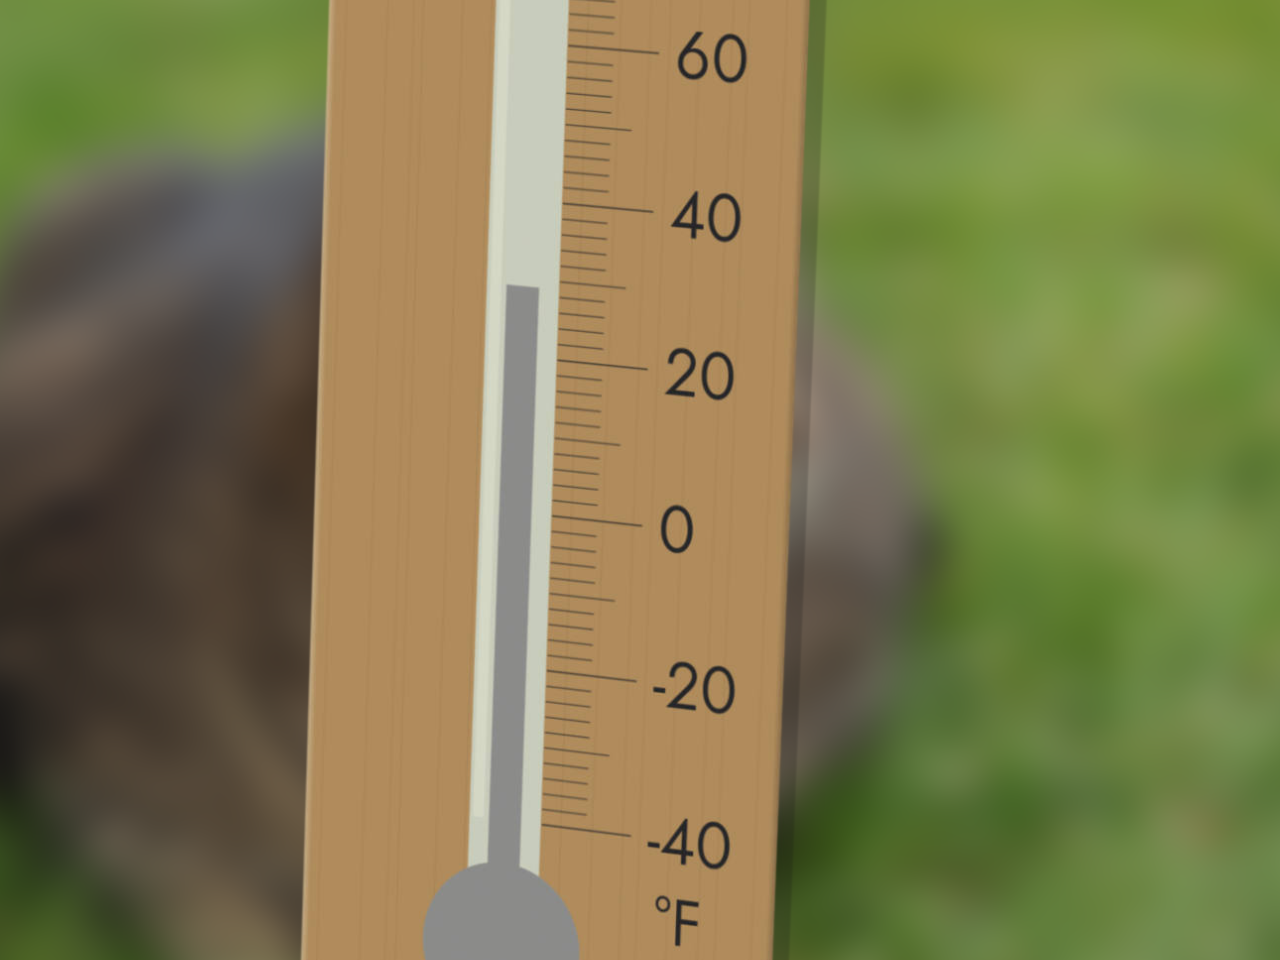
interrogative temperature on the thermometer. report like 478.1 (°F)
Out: 29 (°F)
